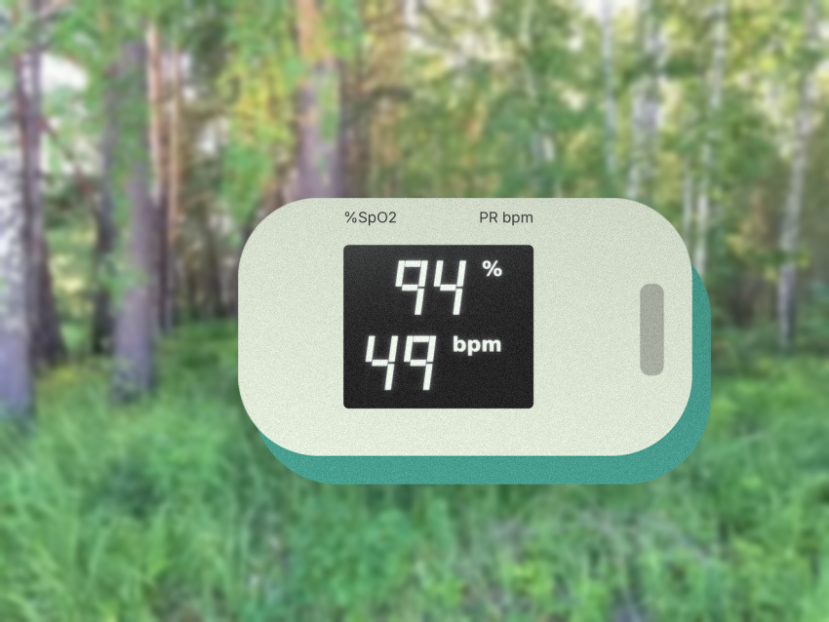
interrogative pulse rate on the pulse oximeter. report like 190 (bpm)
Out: 49 (bpm)
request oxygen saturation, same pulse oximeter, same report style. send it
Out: 94 (%)
